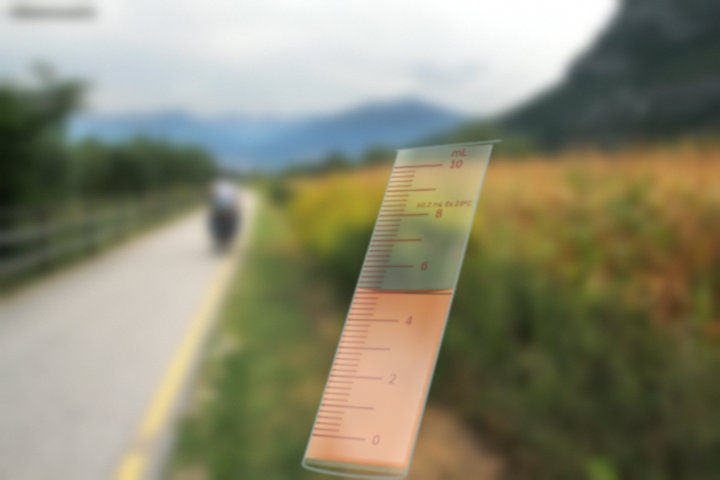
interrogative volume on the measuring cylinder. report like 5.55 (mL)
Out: 5 (mL)
